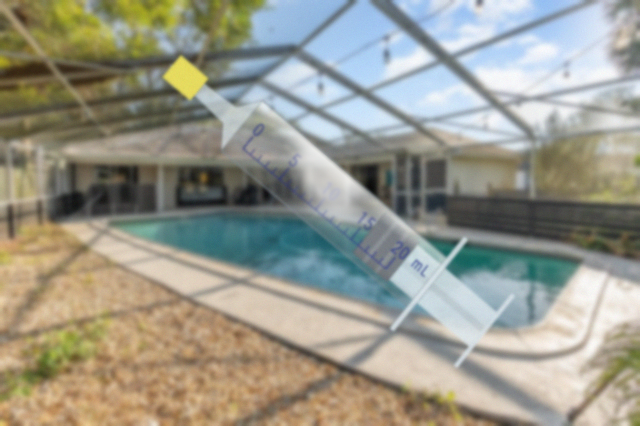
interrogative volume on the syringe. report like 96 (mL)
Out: 16 (mL)
